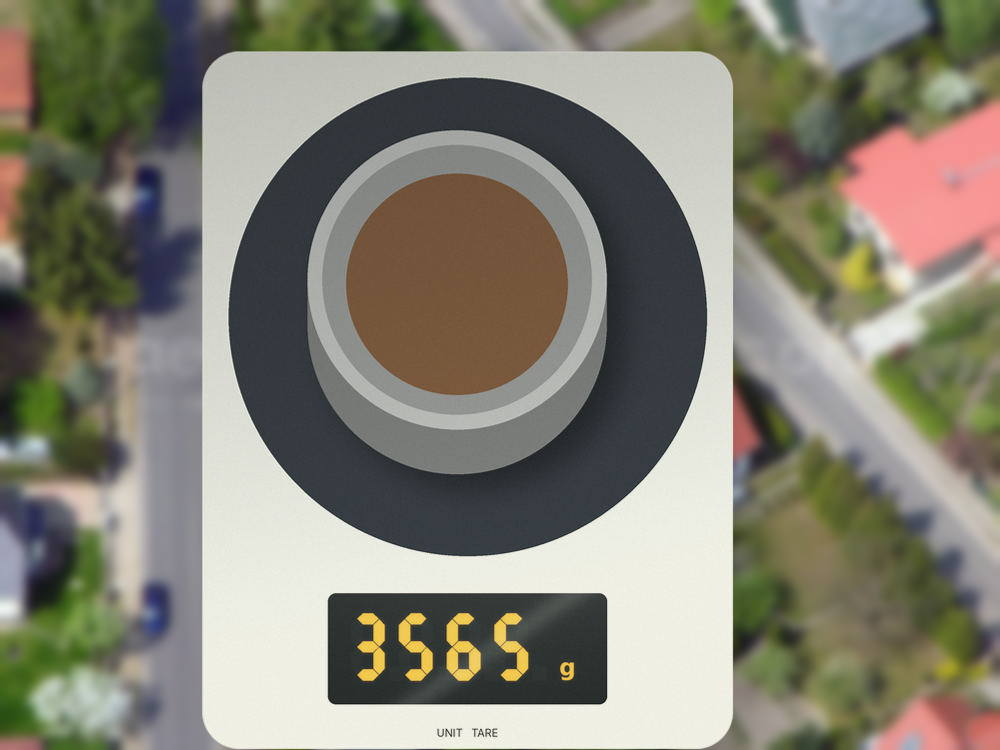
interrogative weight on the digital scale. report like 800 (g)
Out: 3565 (g)
